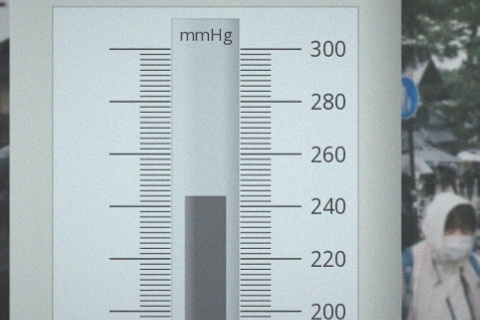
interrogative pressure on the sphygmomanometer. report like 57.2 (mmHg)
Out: 244 (mmHg)
